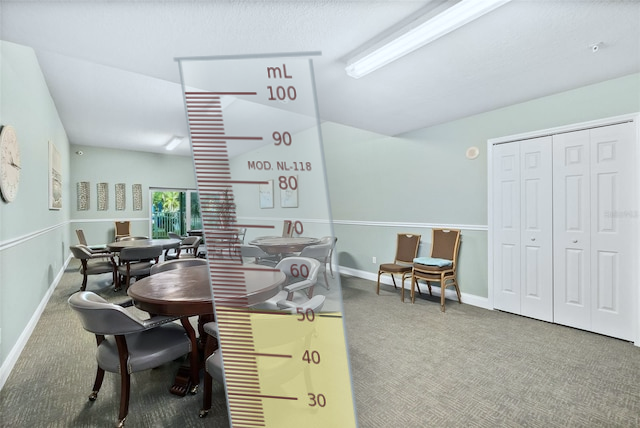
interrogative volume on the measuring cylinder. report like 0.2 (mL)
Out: 50 (mL)
